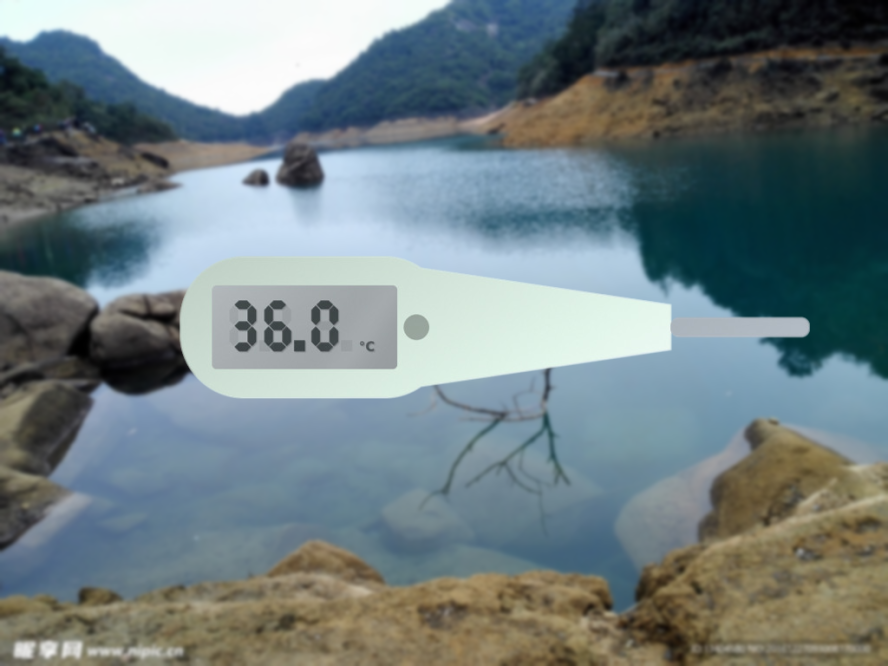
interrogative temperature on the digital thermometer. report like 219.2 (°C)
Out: 36.0 (°C)
